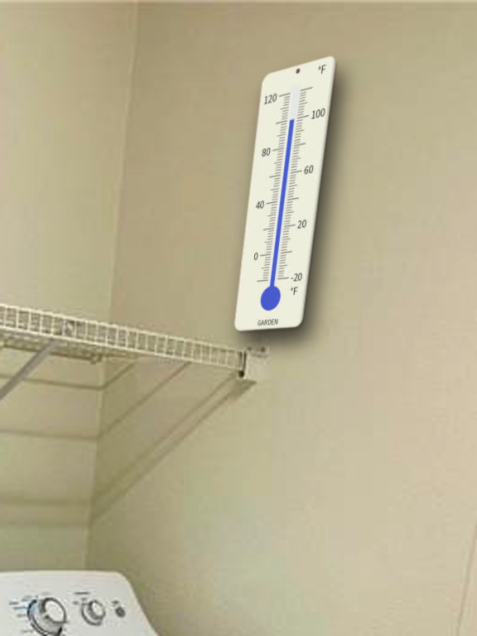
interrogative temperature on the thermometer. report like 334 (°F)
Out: 100 (°F)
